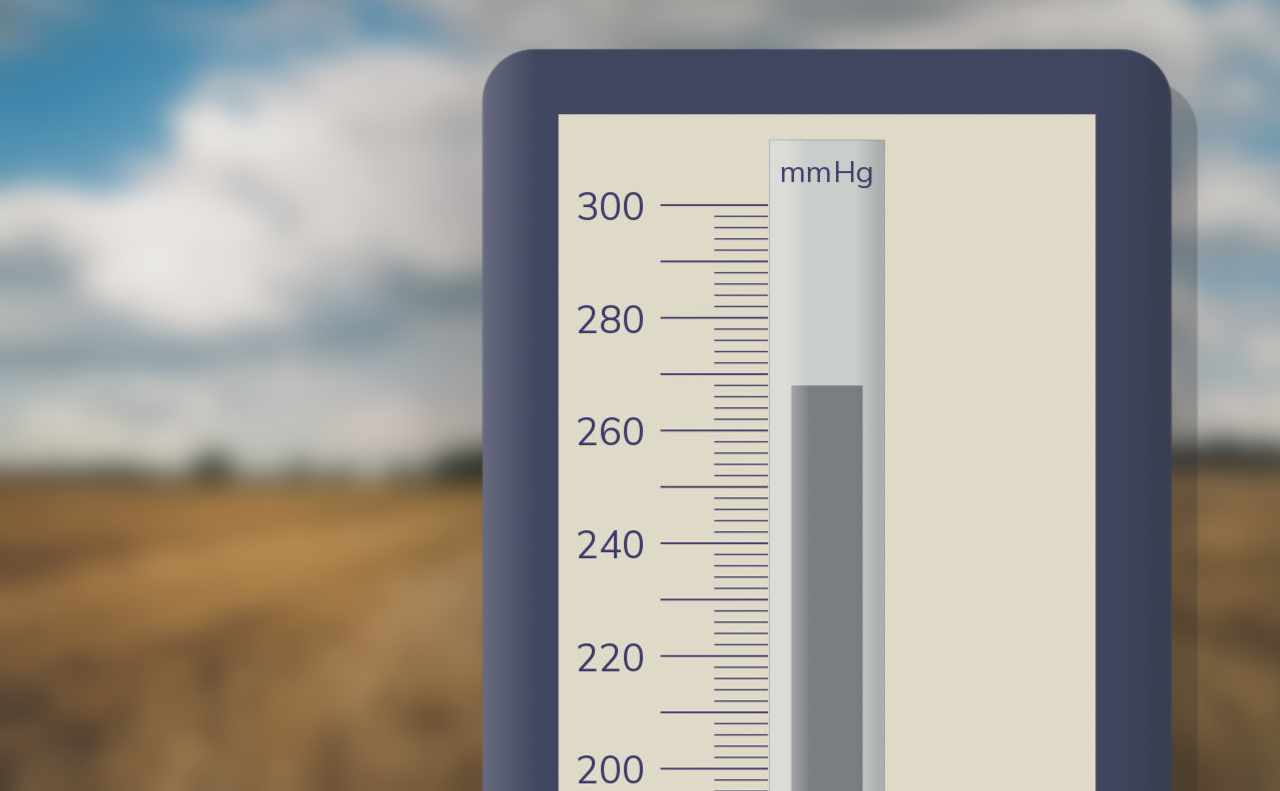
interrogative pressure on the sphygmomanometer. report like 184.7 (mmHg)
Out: 268 (mmHg)
